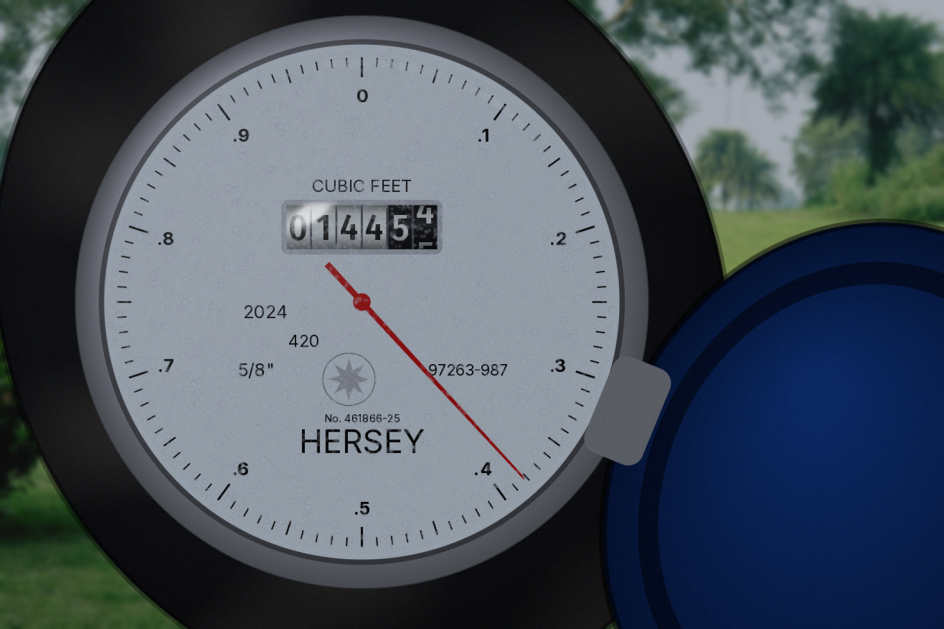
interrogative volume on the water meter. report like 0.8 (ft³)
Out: 14454.38 (ft³)
